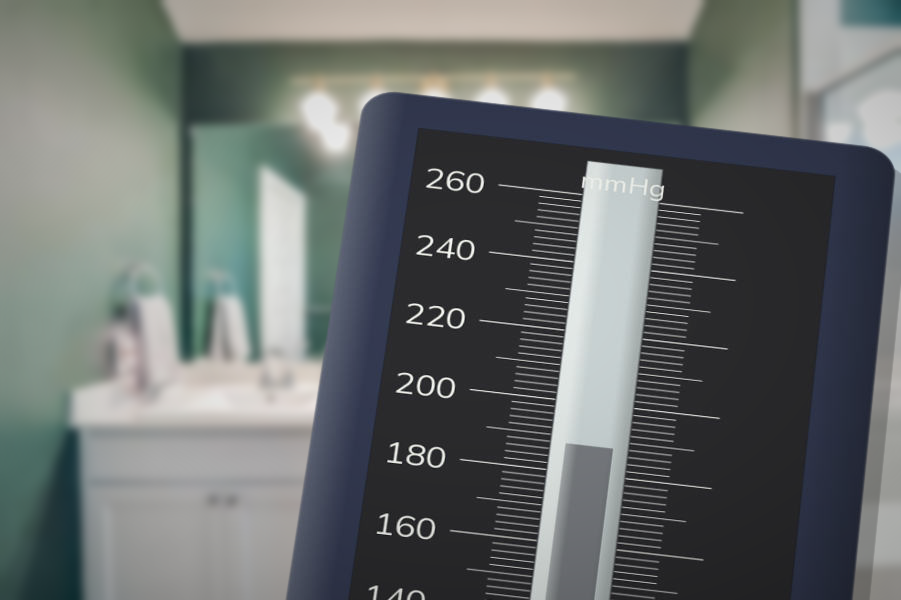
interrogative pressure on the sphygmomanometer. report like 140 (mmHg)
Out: 188 (mmHg)
